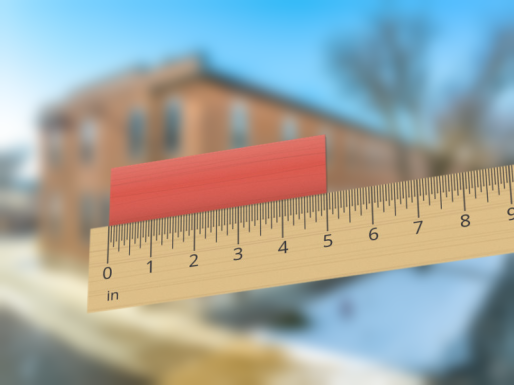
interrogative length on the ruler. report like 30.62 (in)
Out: 5 (in)
